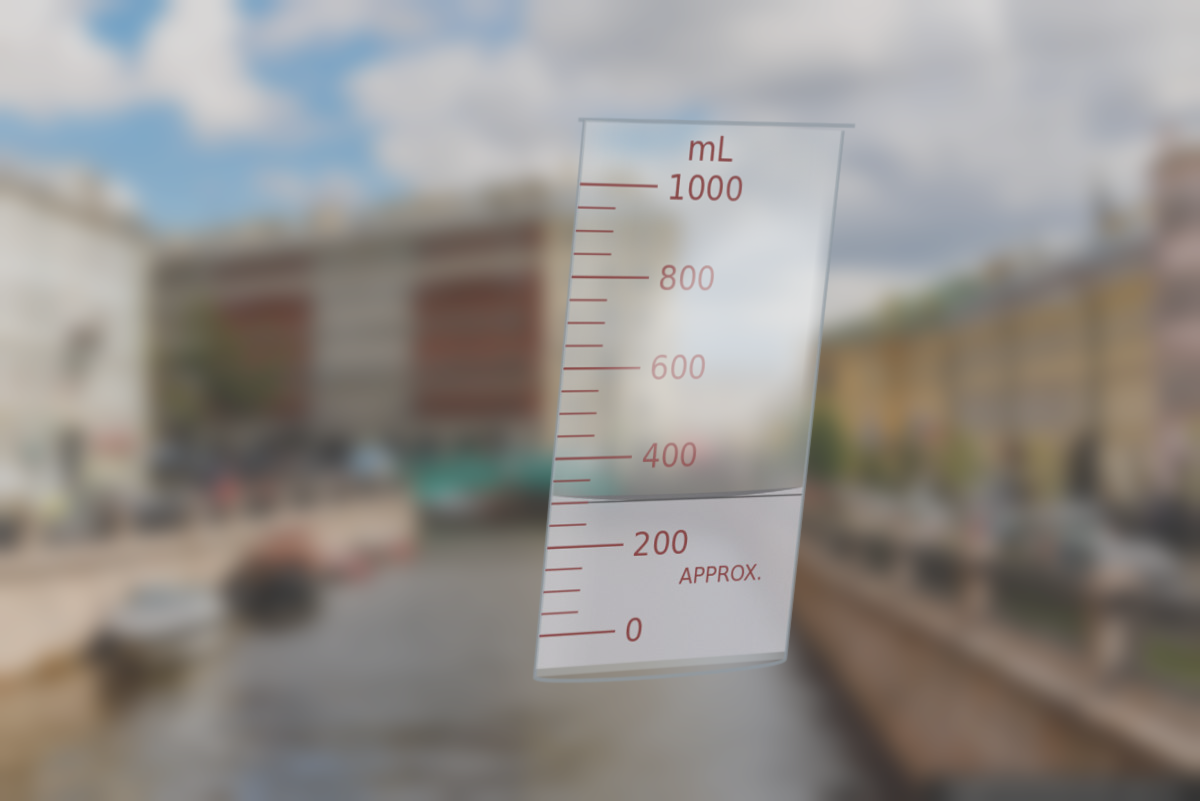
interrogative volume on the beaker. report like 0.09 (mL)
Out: 300 (mL)
